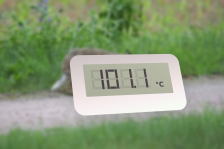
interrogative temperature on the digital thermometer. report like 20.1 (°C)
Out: 101.1 (°C)
